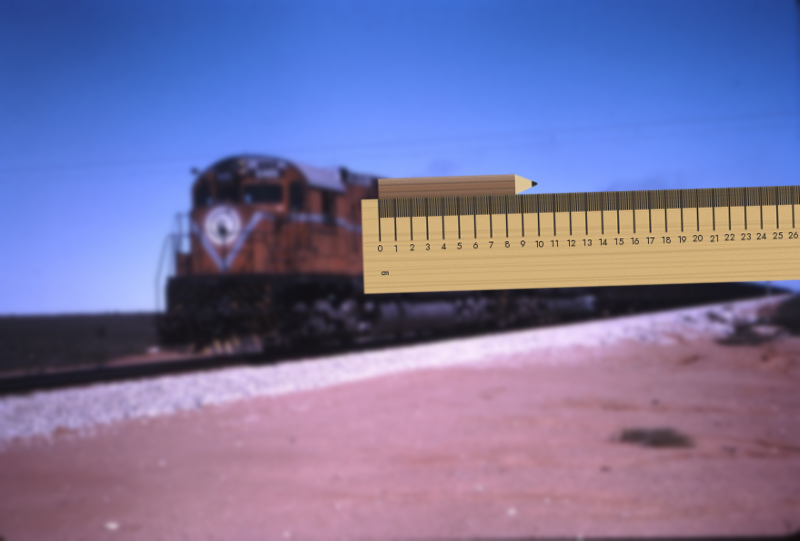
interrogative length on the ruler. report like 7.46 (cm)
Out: 10 (cm)
